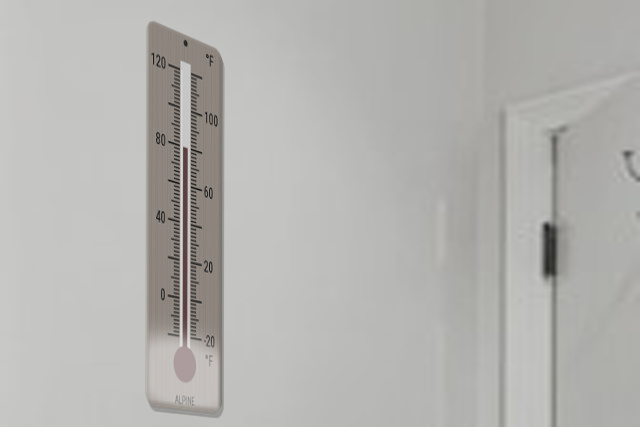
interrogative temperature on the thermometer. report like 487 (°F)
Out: 80 (°F)
